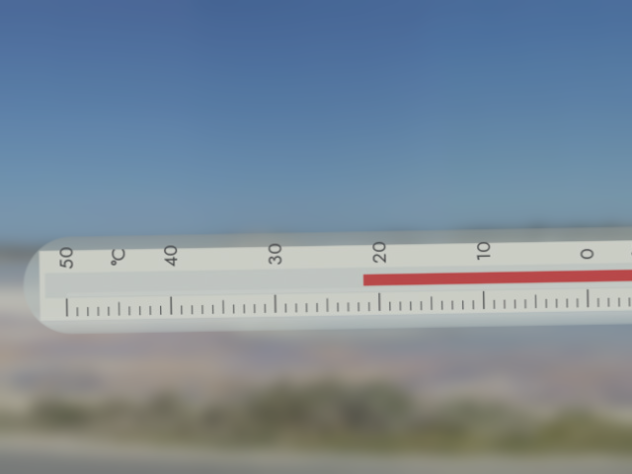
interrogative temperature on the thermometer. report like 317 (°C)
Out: 21.5 (°C)
